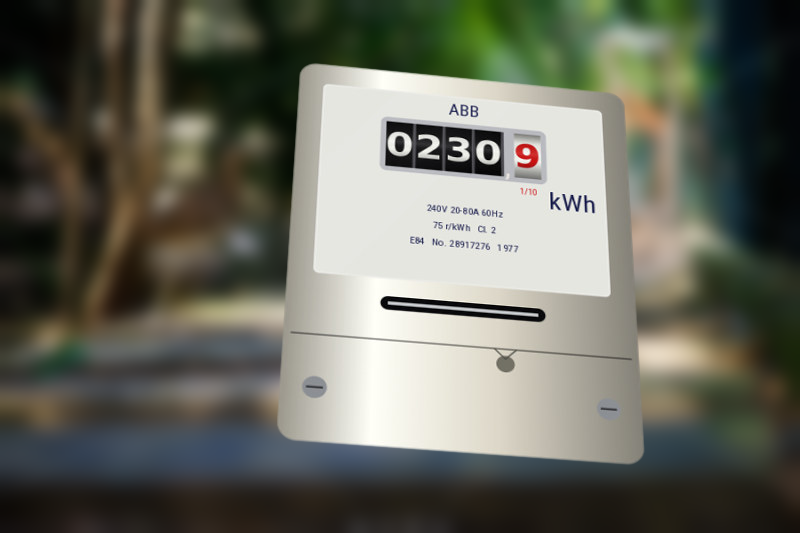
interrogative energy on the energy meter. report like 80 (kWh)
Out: 230.9 (kWh)
